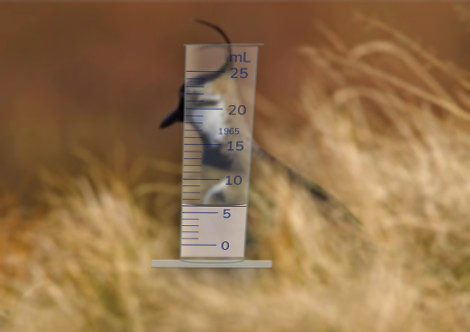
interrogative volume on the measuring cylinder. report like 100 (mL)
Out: 6 (mL)
